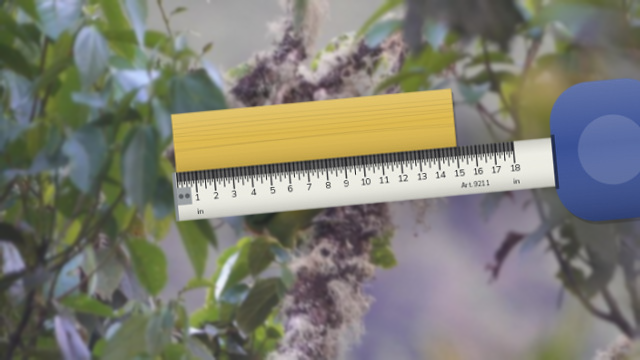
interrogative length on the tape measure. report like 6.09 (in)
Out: 15 (in)
